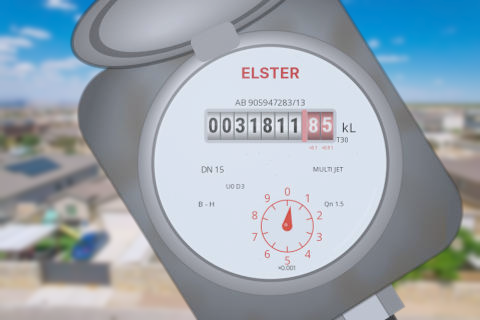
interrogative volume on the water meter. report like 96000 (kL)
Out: 31811.850 (kL)
